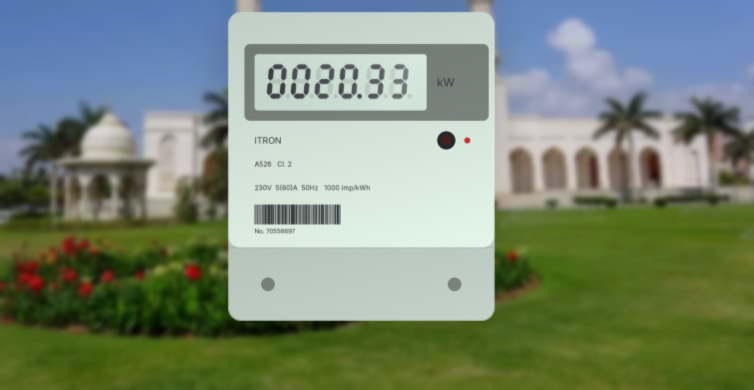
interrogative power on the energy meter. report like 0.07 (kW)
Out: 20.33 (kW)
